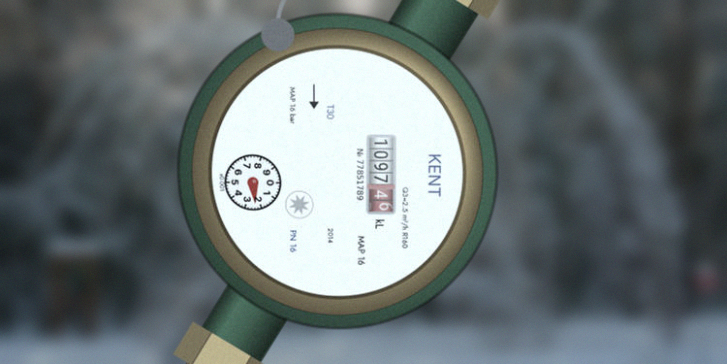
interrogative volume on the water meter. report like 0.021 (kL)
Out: 1097.462 (kL)
